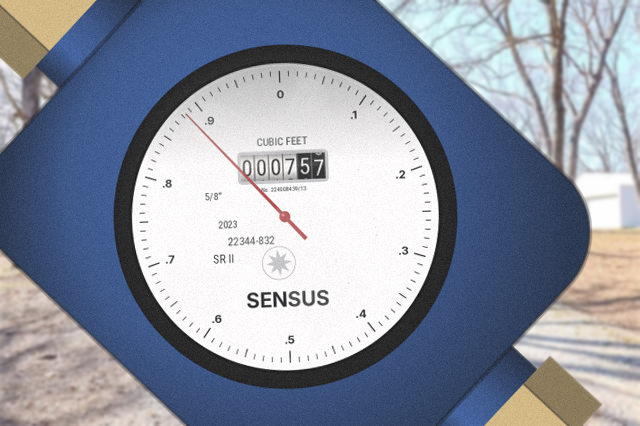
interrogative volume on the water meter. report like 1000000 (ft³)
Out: 756.88 (ft³)
